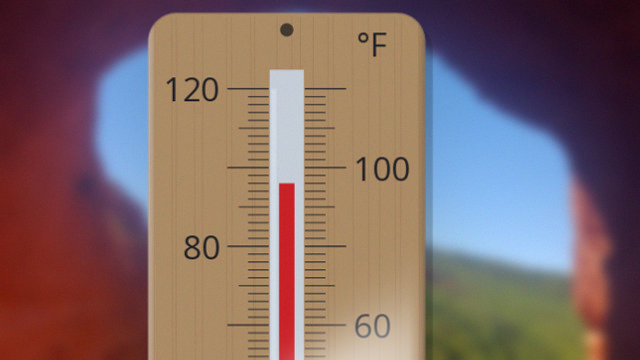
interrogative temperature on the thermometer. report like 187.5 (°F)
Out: 96 (°F)
